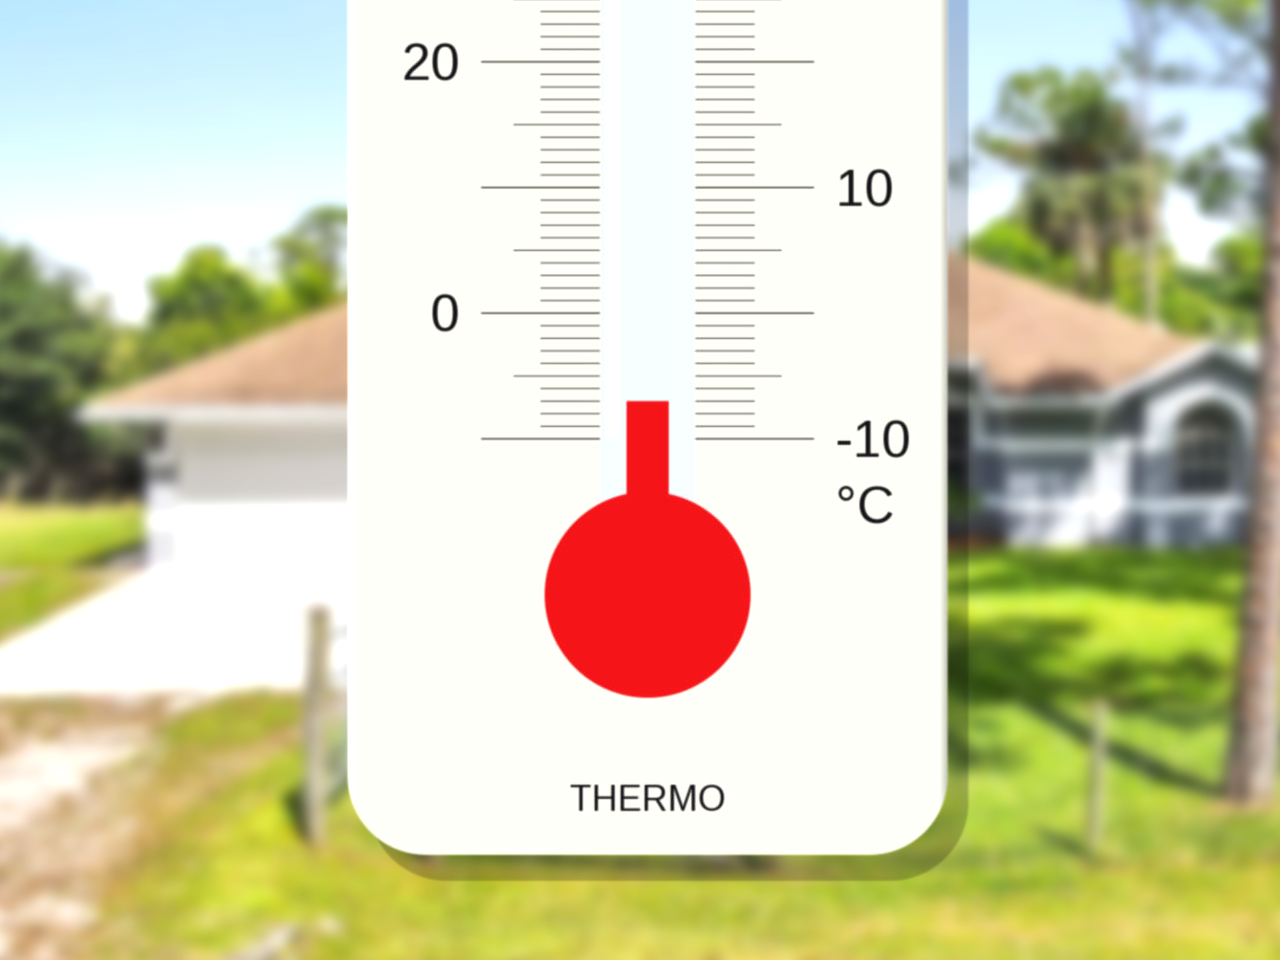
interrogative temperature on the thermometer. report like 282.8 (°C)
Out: -7 (°C)
